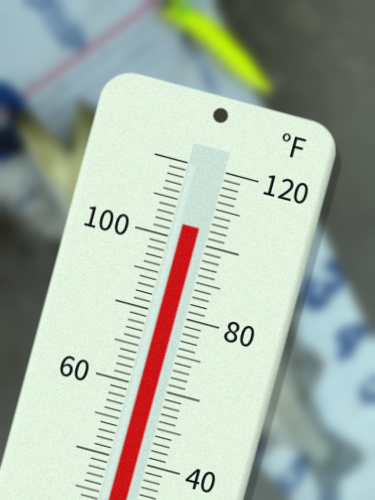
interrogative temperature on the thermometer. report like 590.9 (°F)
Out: 104 (°F)
